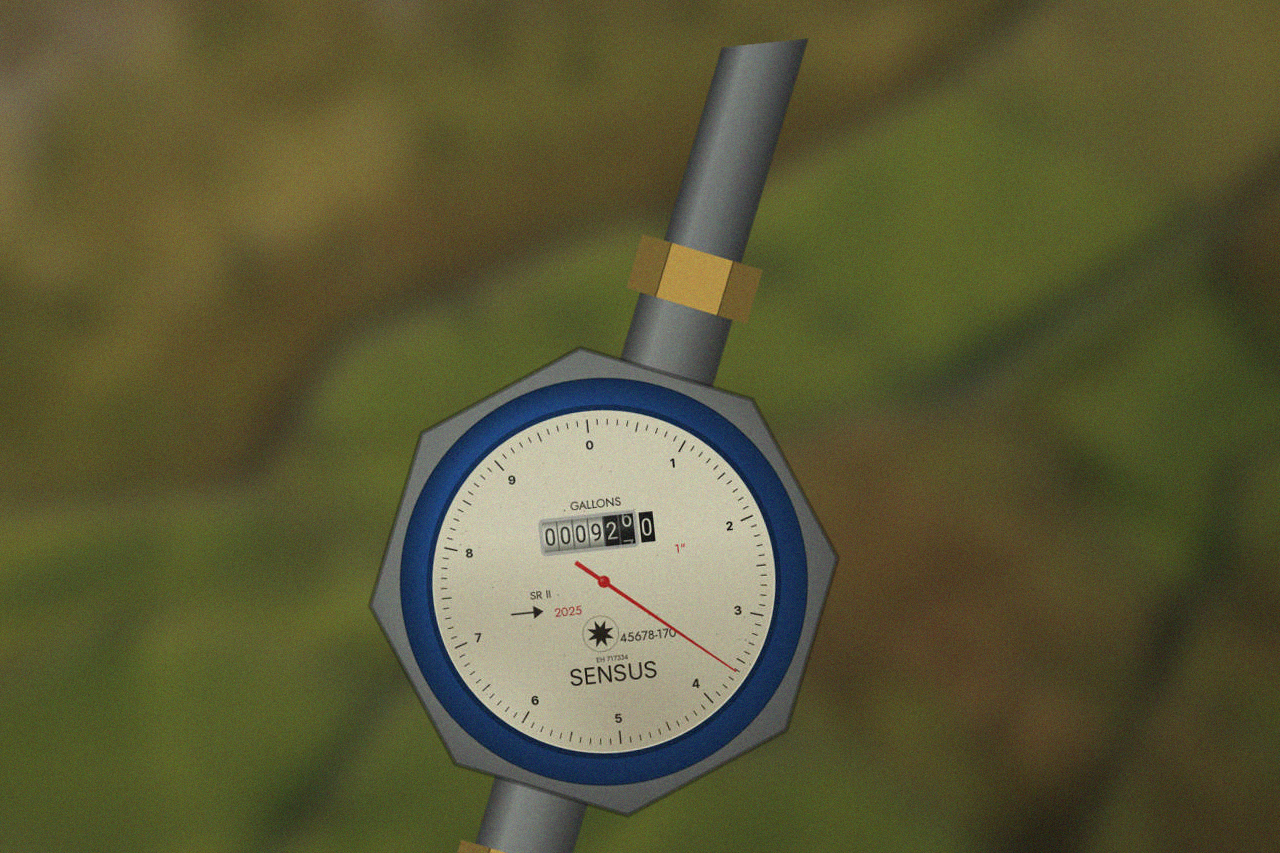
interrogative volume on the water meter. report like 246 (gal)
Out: 9263.6 (gal)
